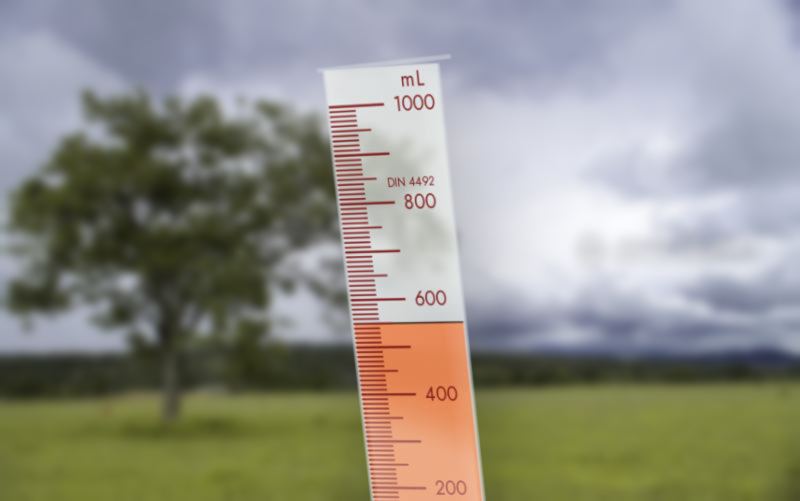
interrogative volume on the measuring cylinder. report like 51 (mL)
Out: 550 (mL)
